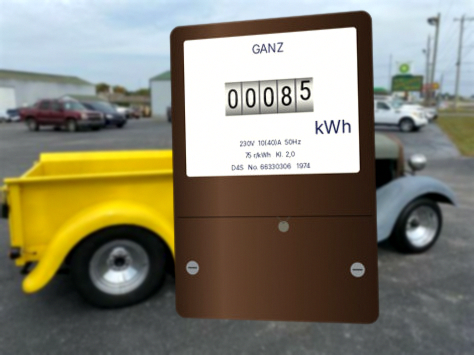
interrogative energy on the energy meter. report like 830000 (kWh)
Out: 85 (kWh)
